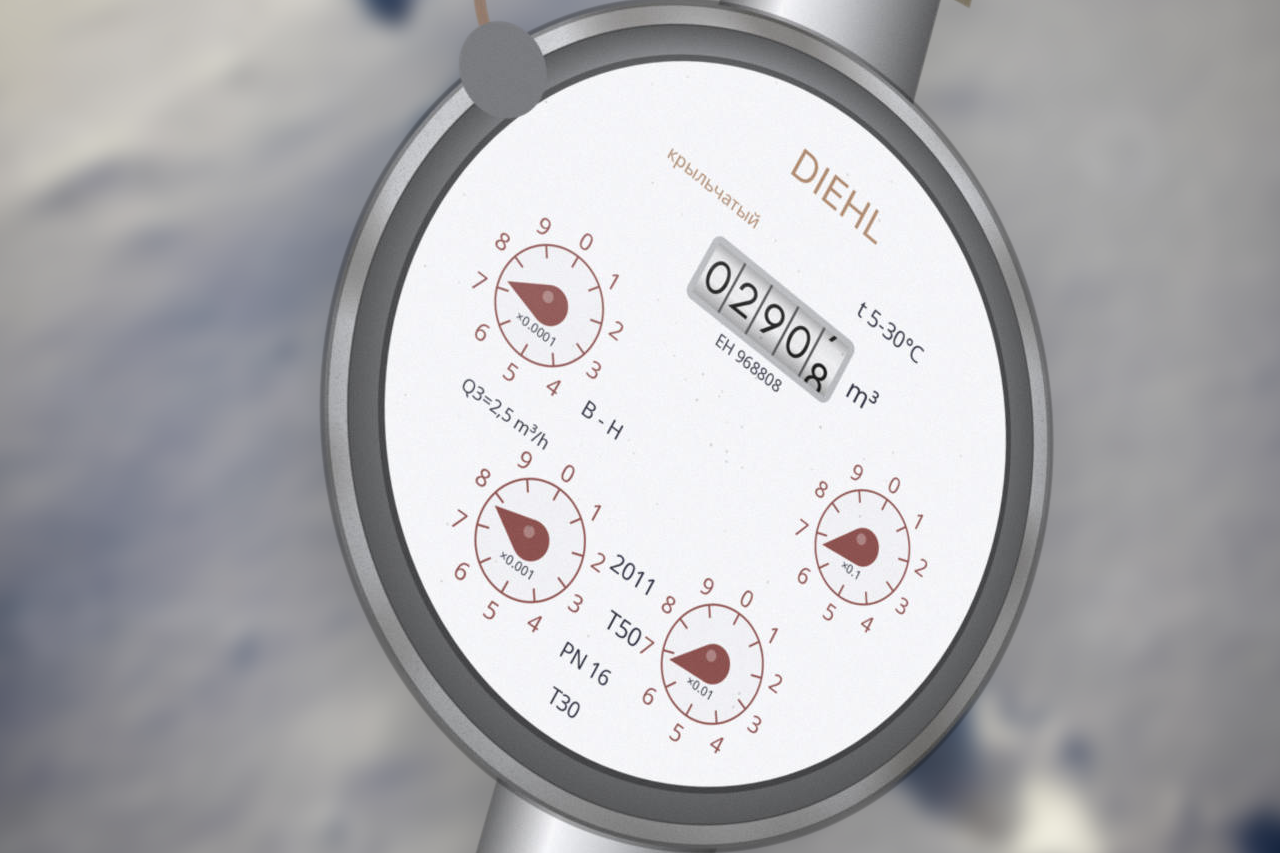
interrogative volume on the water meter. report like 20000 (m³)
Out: 2907.6677 (m³)
